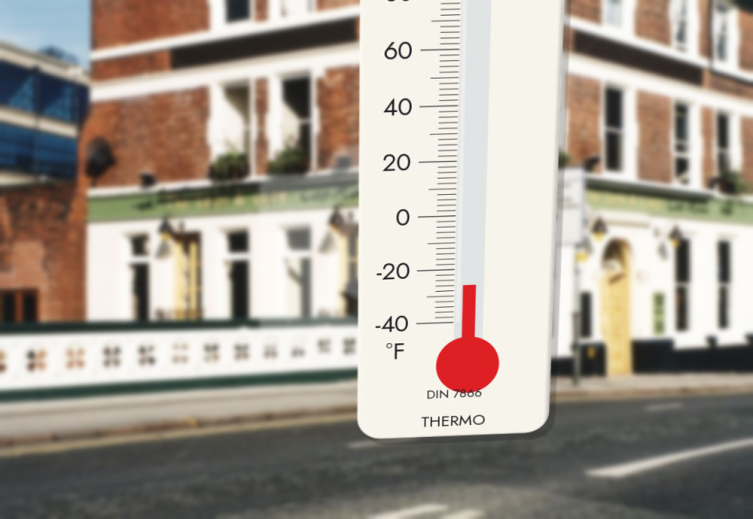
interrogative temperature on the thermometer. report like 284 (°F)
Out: -26 (°F)
